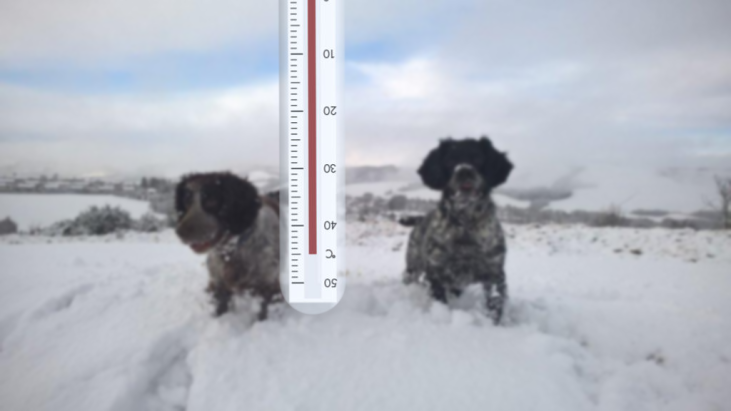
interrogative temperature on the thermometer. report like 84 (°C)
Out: 45 (°C)
